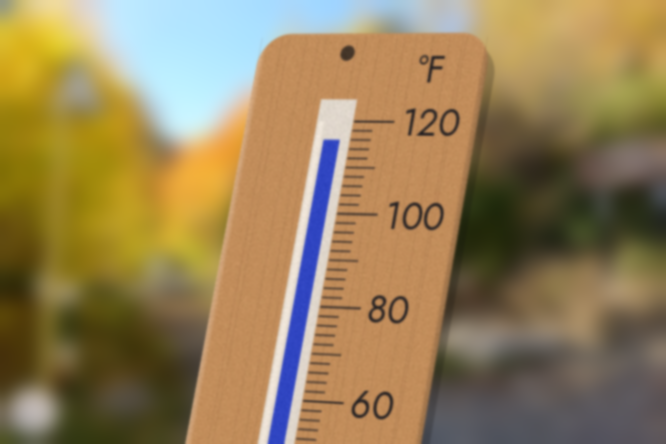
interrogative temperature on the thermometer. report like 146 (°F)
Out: 116 (°F)
